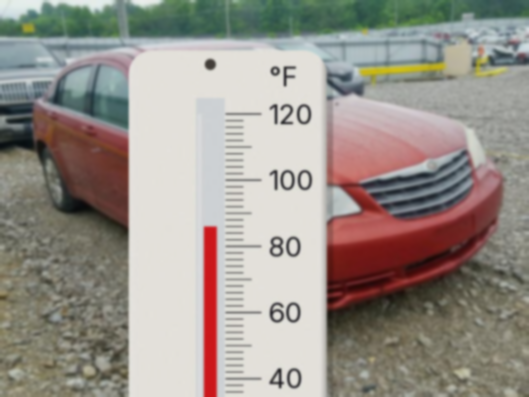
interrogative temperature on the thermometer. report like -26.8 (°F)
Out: 86 (°F)
